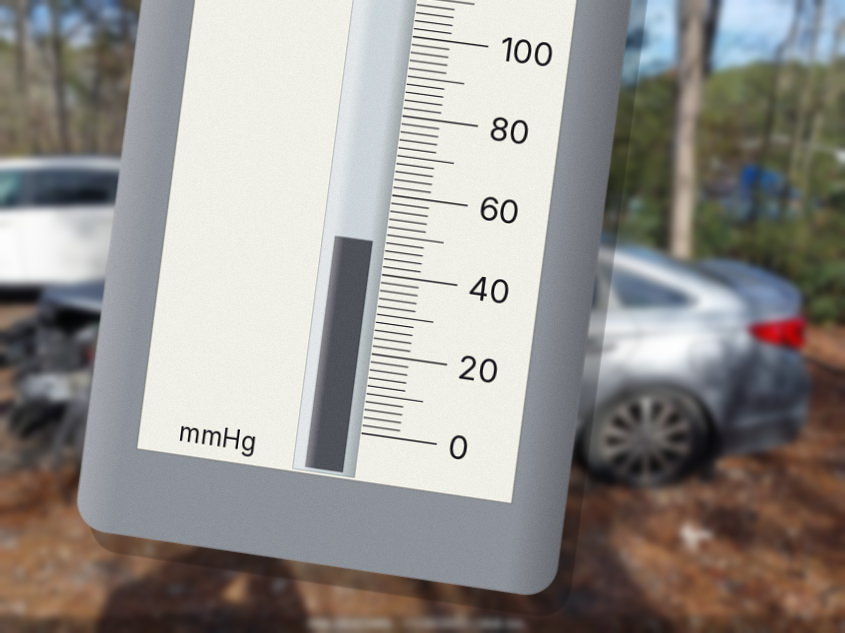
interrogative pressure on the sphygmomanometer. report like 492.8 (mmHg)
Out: 48 (mmHg)
